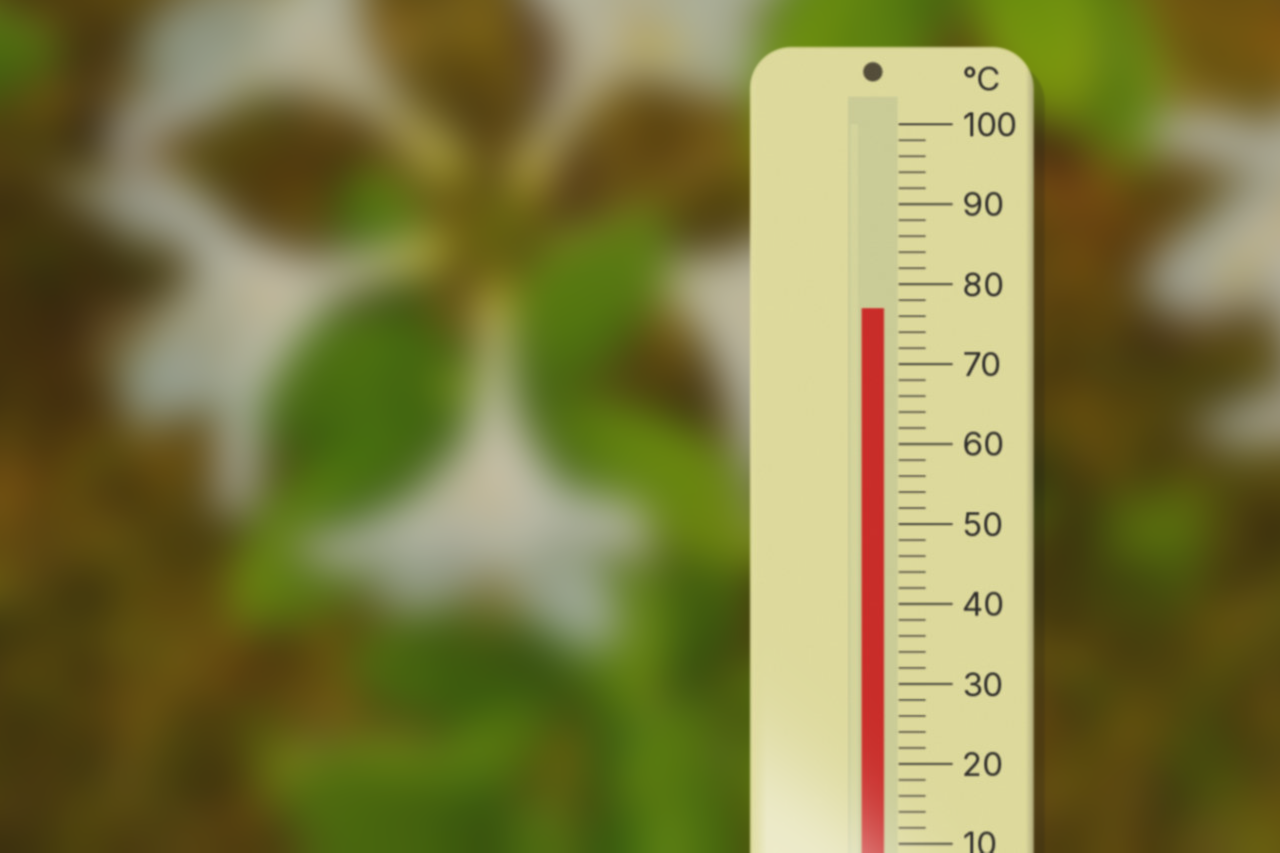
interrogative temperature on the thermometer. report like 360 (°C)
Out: 77 (°C)
